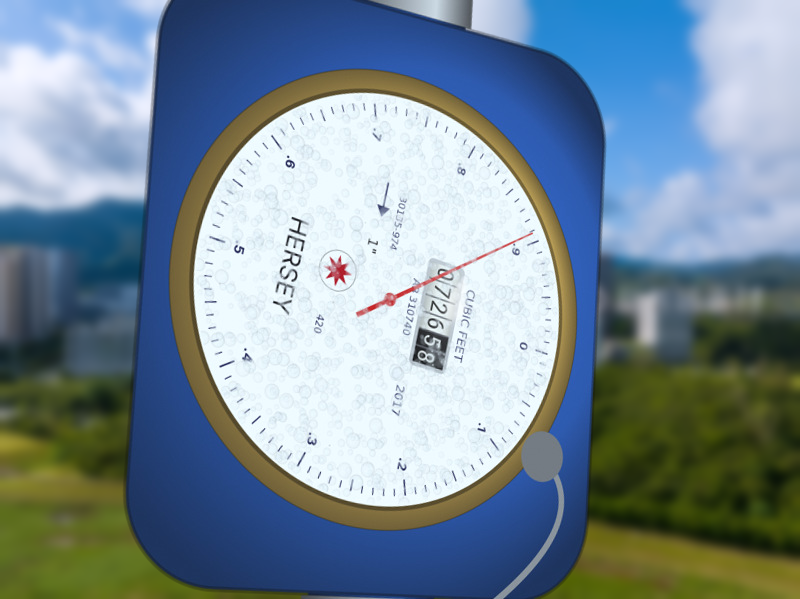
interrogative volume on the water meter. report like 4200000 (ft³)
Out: 72657.89 (ft³)
